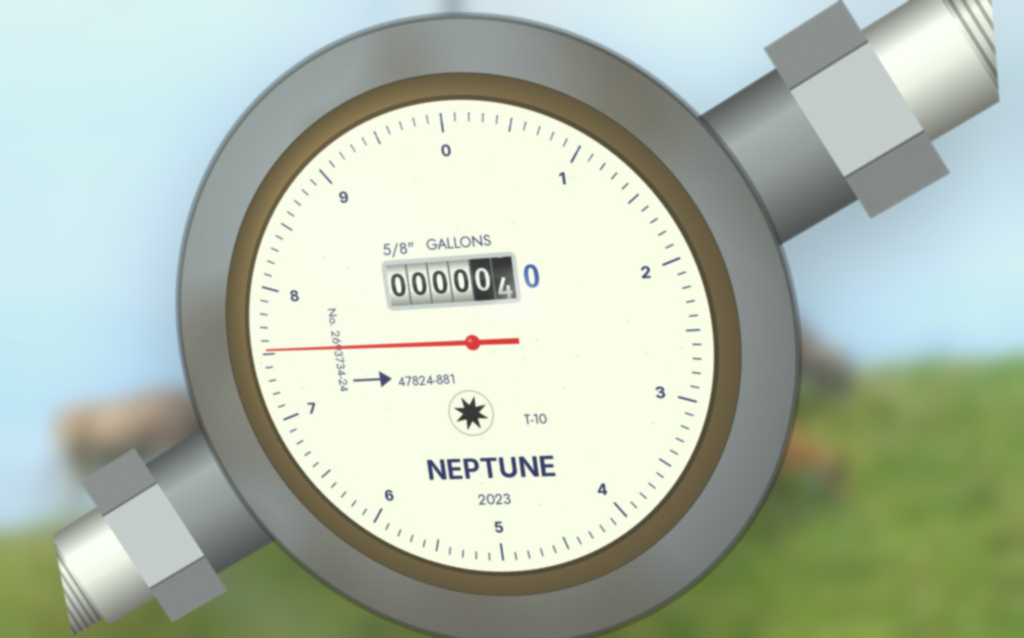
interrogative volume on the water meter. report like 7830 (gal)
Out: 37.5 (gal)
